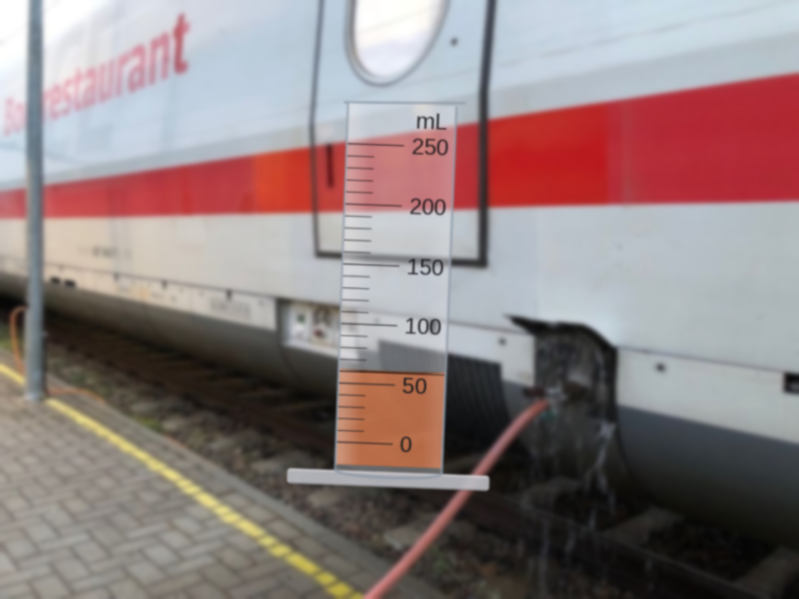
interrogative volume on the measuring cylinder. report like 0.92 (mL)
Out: 60 (mL)
